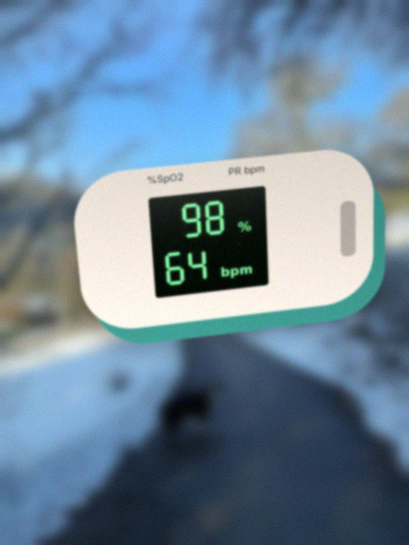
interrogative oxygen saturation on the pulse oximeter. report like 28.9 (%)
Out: 98 (%)
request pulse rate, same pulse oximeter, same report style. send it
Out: 64 (bpm)
